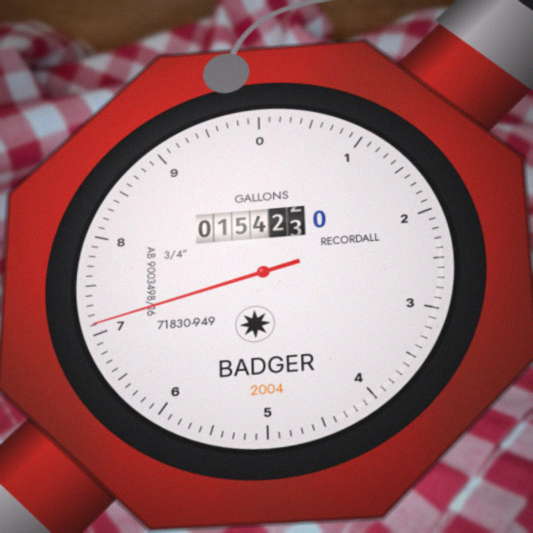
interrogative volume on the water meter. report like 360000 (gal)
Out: 154227.1 (gal)
